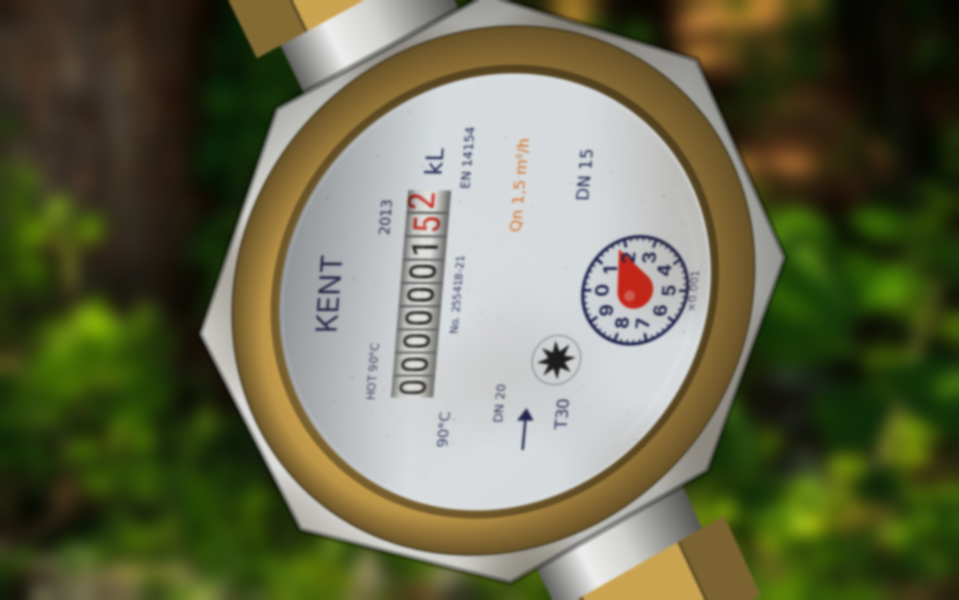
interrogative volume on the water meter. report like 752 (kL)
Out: 1.521 (kL)
